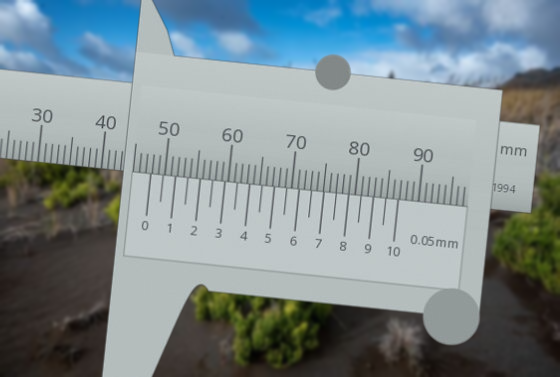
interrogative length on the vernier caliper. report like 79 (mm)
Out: 47.8 (mm)
